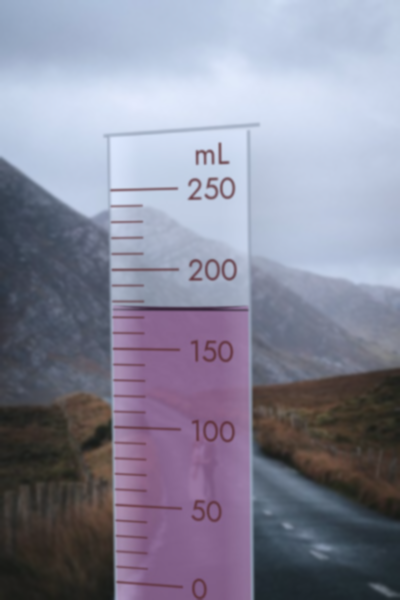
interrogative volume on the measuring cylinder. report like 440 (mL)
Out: 175 (mL)
